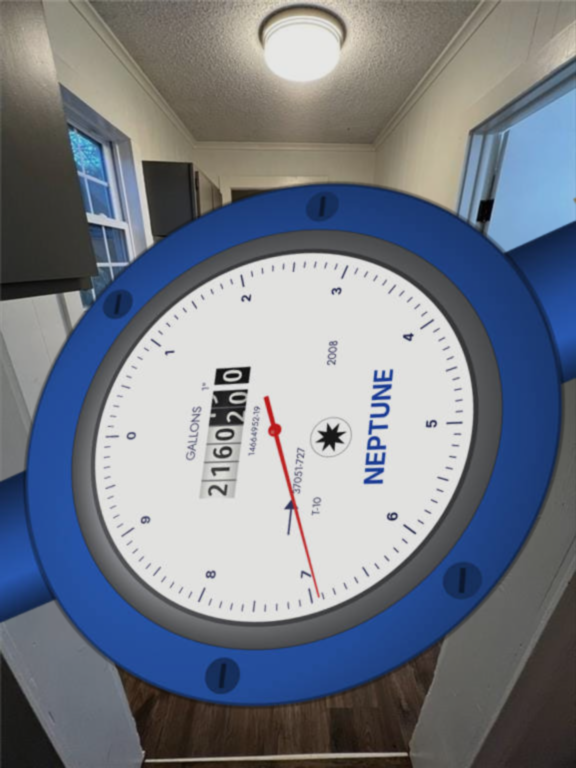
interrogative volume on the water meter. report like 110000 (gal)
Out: 2160196.9 (gal)
